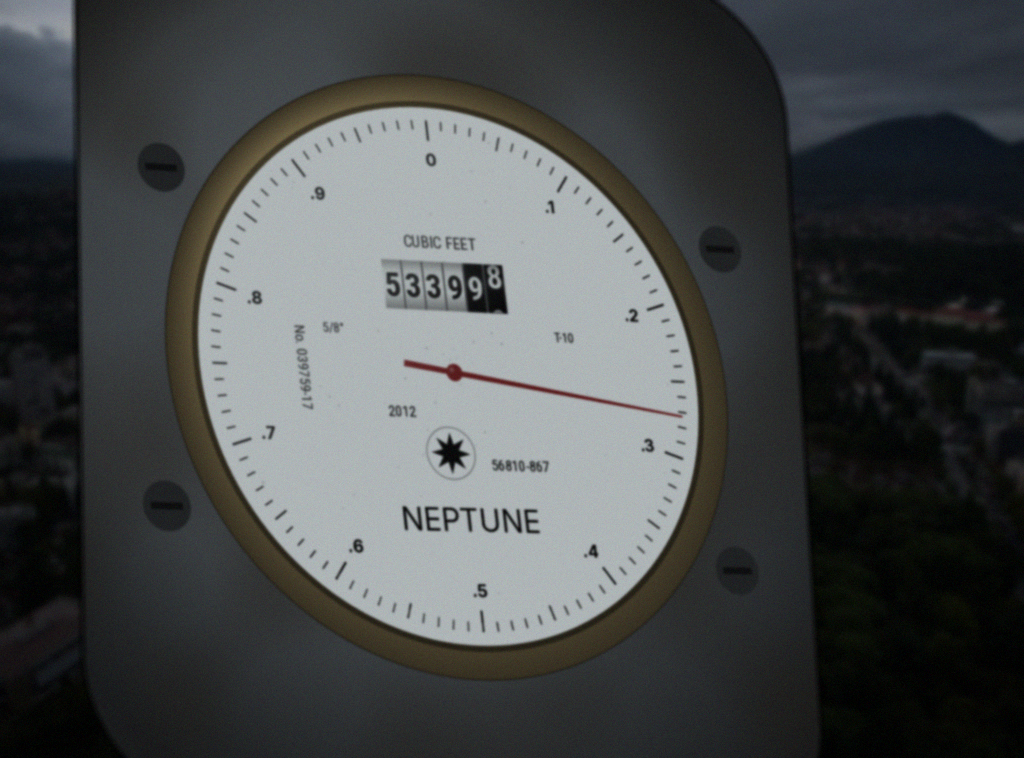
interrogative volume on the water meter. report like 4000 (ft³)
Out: 533998.27 (ft³)
